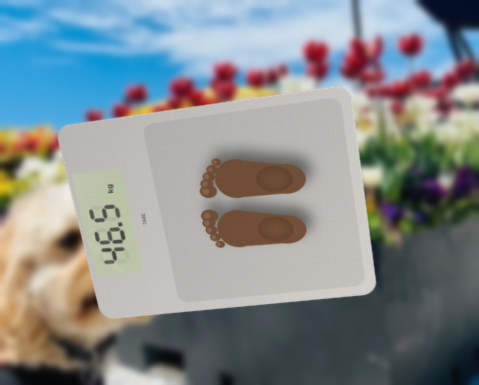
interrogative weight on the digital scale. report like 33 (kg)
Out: 46.5 (kg)
